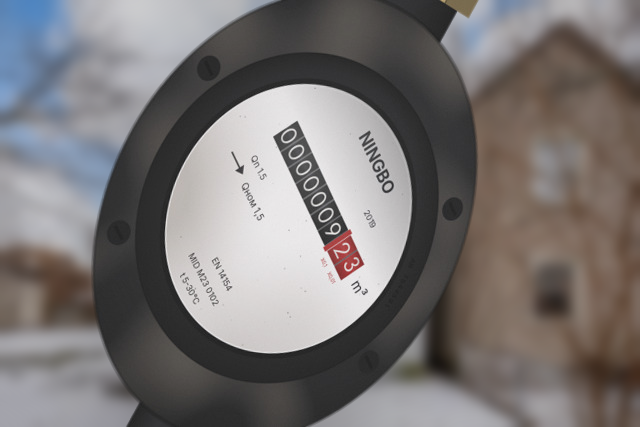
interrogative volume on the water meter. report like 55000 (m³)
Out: 9.23 (m³)
